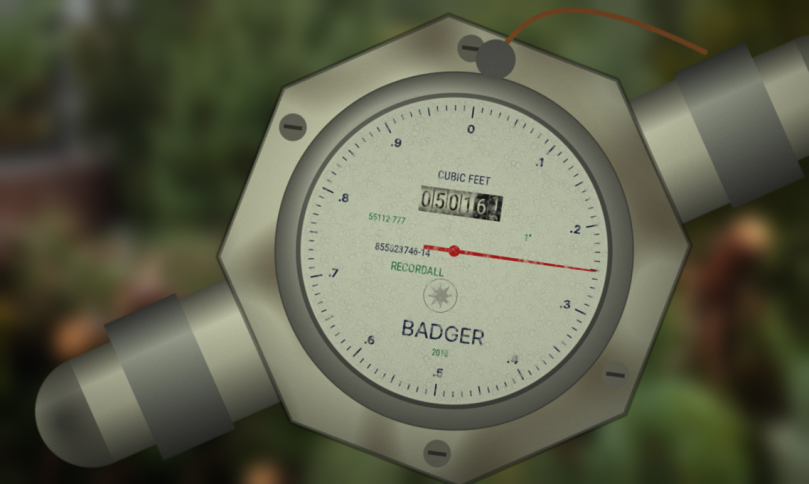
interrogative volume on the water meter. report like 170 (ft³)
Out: 50161.25 (ft³)
